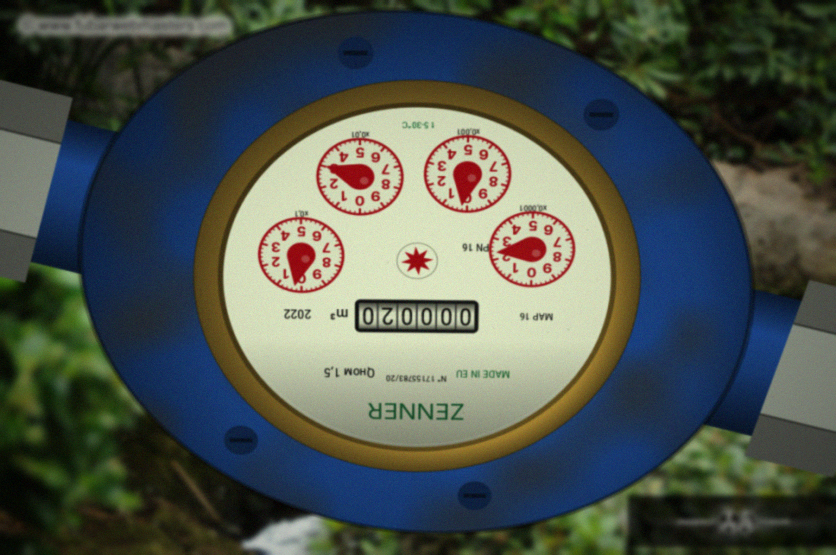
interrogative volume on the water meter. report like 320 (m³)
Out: 20.0302 (m³)
